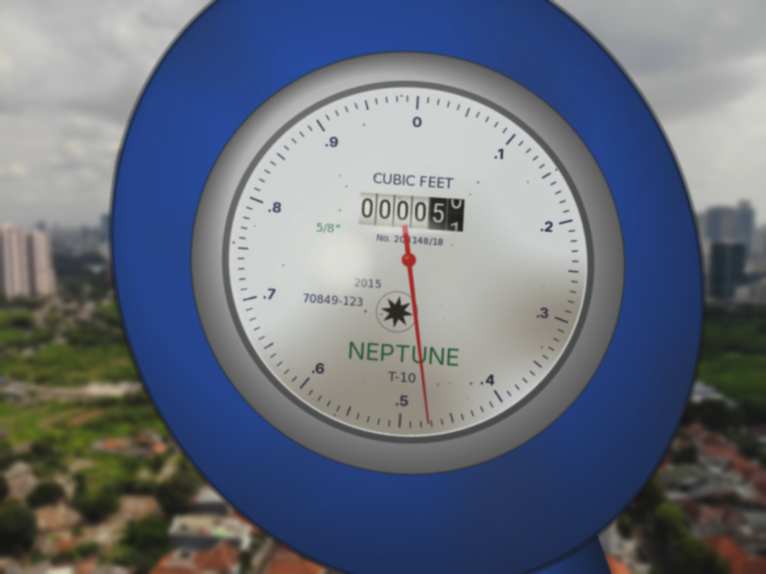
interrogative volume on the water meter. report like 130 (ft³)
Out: 50.47 (ft³)
